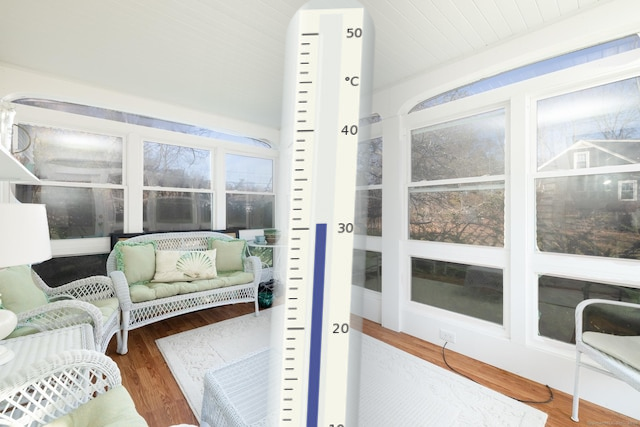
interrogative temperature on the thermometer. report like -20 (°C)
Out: 30.5 (°C)
